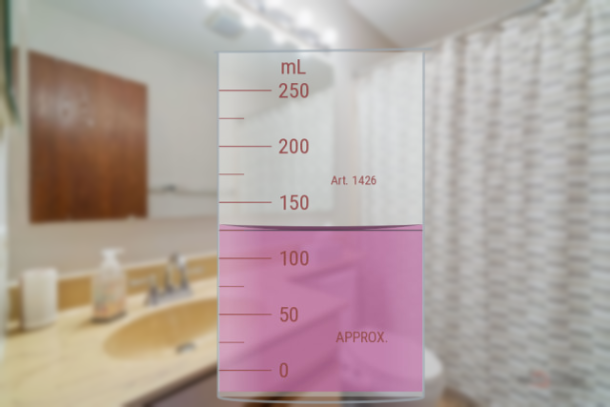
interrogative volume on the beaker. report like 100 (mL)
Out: 125 (mL)
